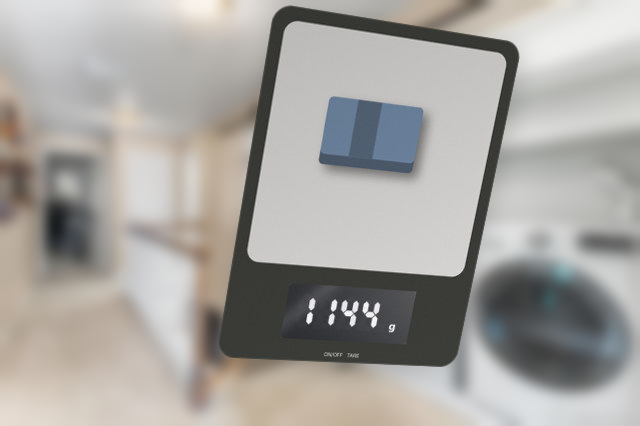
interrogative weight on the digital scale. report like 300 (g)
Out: 1144 (g)
